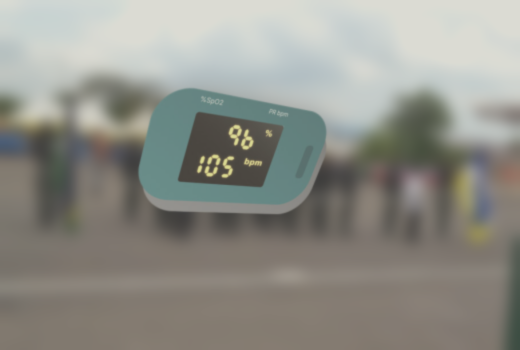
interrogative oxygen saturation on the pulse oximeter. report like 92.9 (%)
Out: 96 (%)
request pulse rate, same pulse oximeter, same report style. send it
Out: 105 (bpm)
